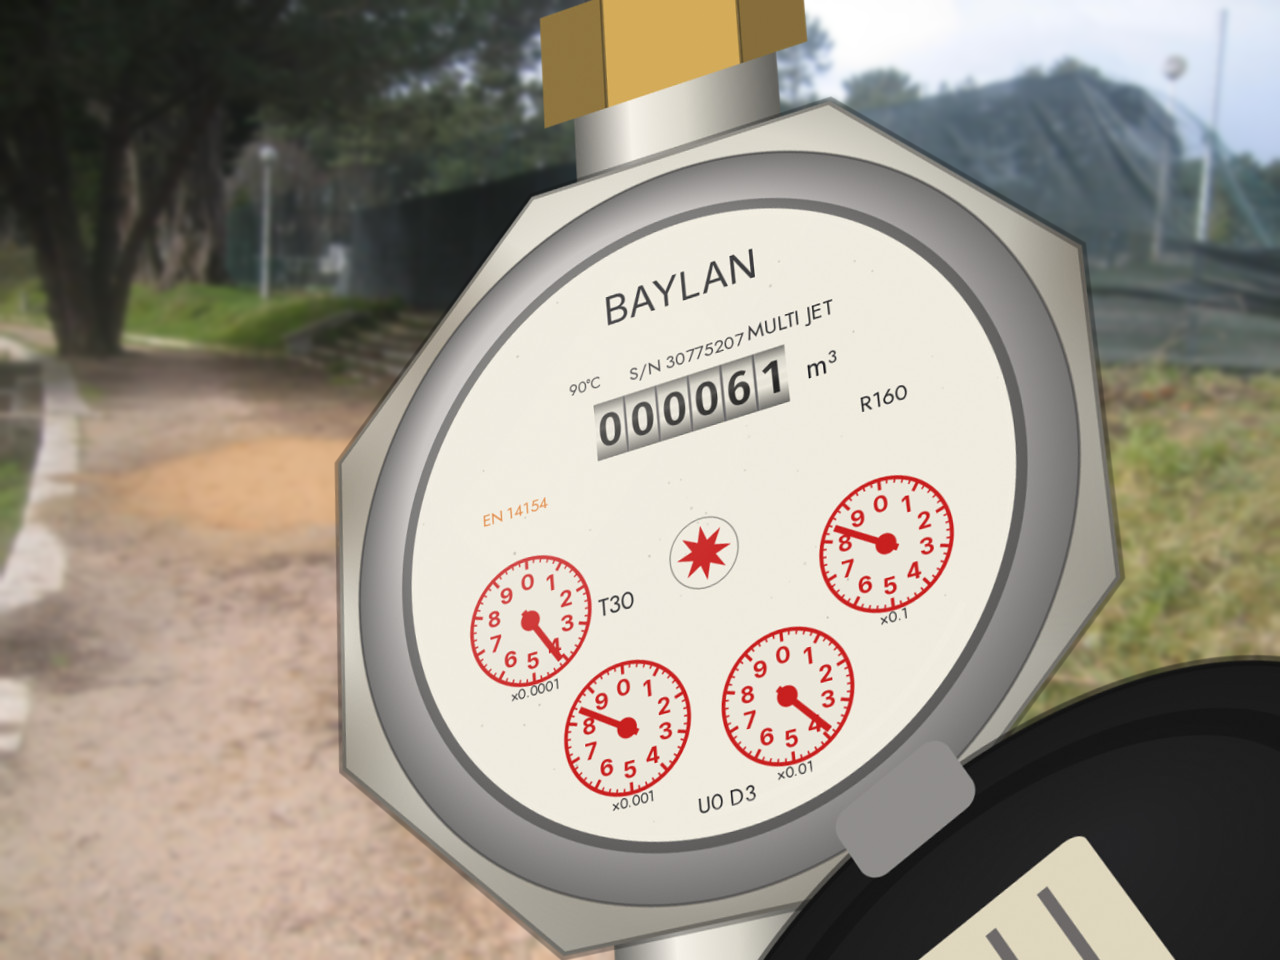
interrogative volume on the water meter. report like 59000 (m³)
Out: 61.8384 (m³)
